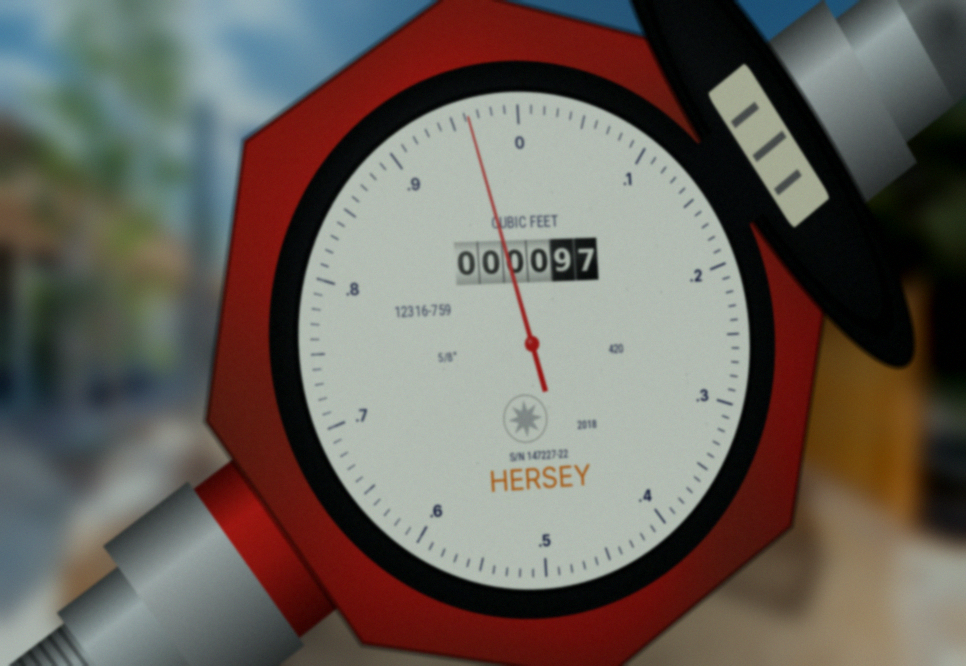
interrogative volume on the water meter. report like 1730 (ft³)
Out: 96.96 (ft³)
